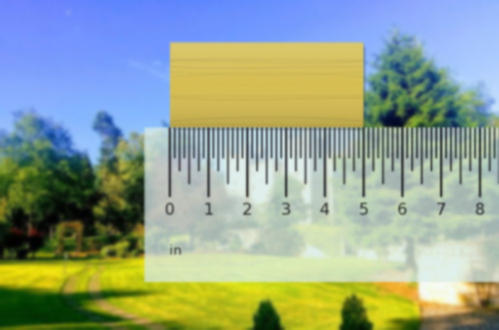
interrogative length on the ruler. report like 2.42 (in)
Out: 5 (in)
